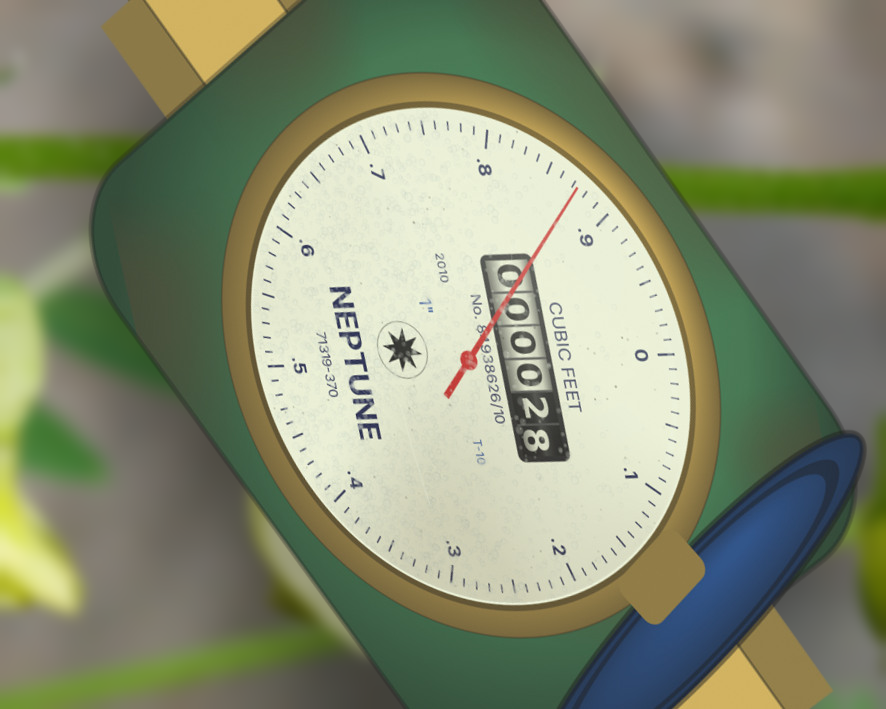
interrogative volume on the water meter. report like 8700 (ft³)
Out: 27.87 (ft³)
